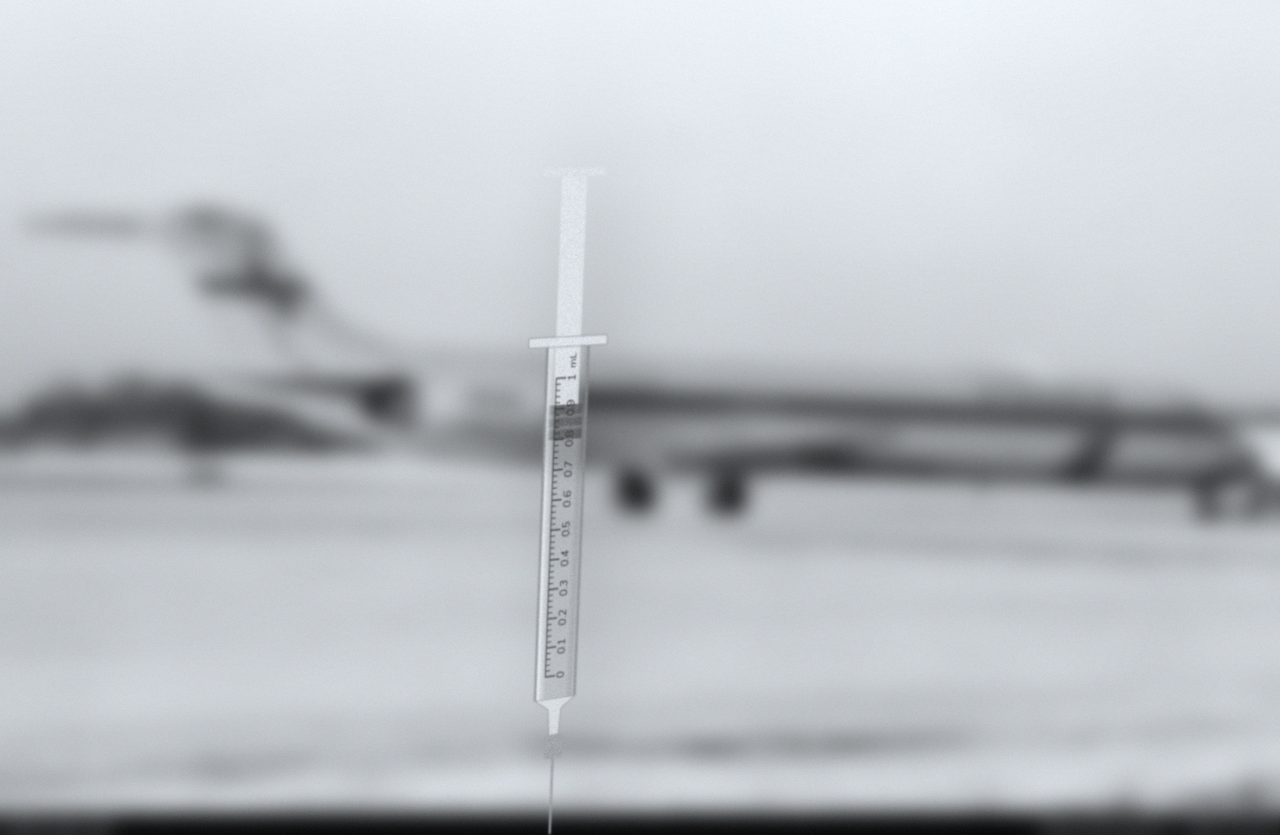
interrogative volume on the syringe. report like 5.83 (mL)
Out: 0.8 (mL)
